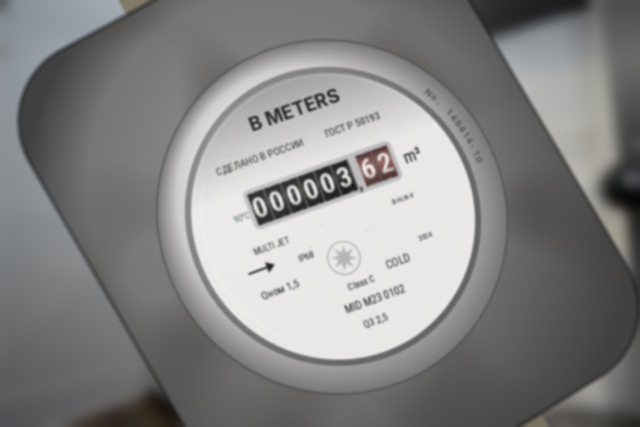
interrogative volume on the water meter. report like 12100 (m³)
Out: 3.62 (m³)
